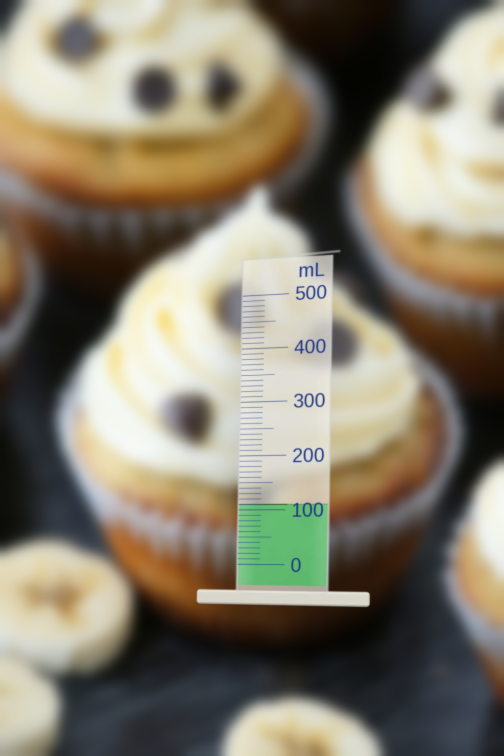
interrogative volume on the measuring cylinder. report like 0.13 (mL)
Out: 110 (mL)
